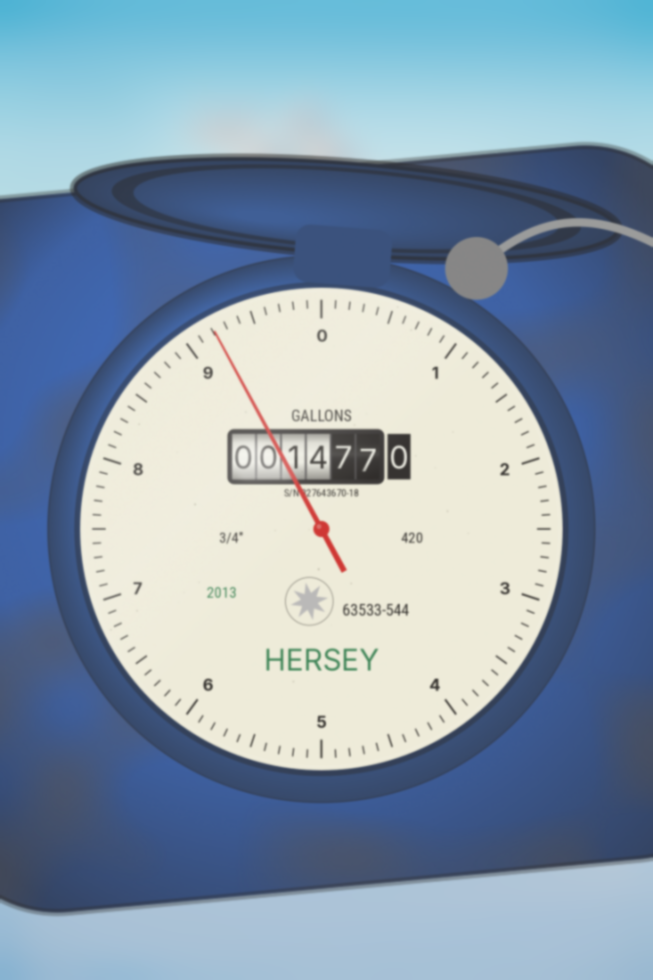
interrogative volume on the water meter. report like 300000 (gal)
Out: 14769.2 (gal)
